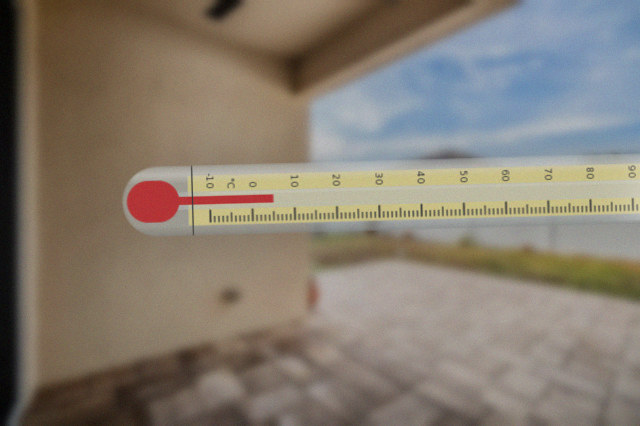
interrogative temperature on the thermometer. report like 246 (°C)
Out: 5 (°C)
